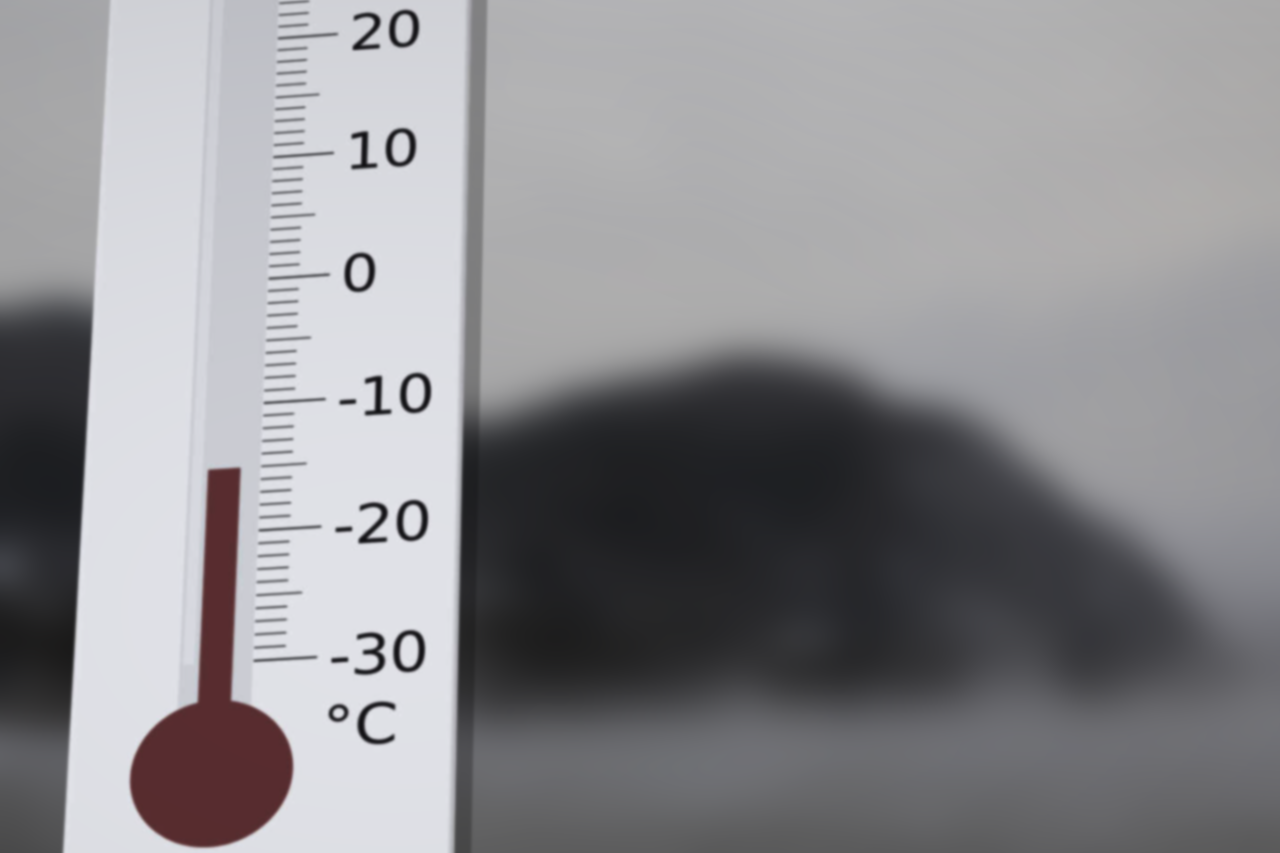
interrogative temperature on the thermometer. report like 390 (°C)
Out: -15 (°C)
